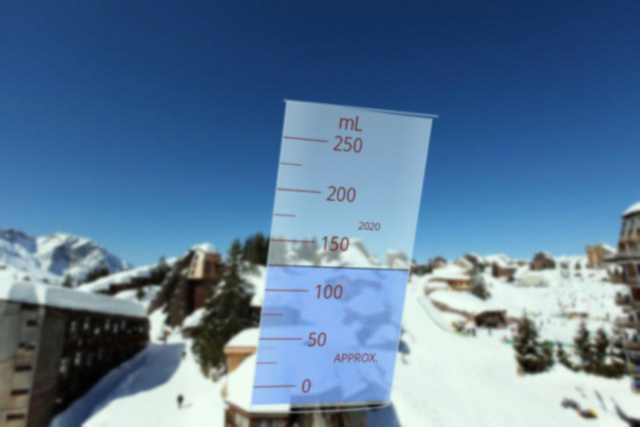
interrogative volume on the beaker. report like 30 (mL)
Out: 125 (mL)
